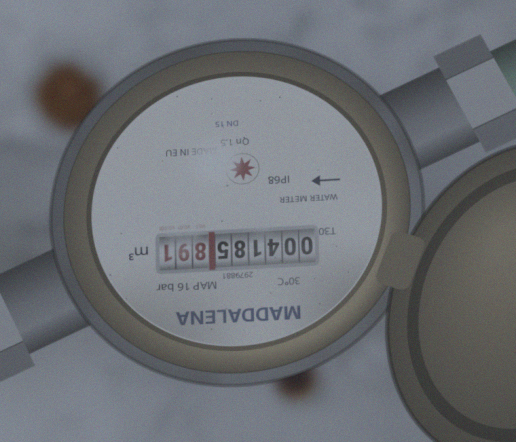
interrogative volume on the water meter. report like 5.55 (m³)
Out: 4185.891 (m³)
